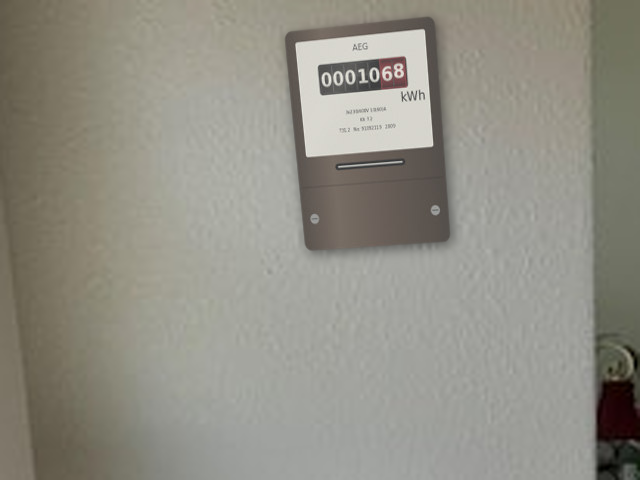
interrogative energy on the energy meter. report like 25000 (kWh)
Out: 10.68 (kWh)
